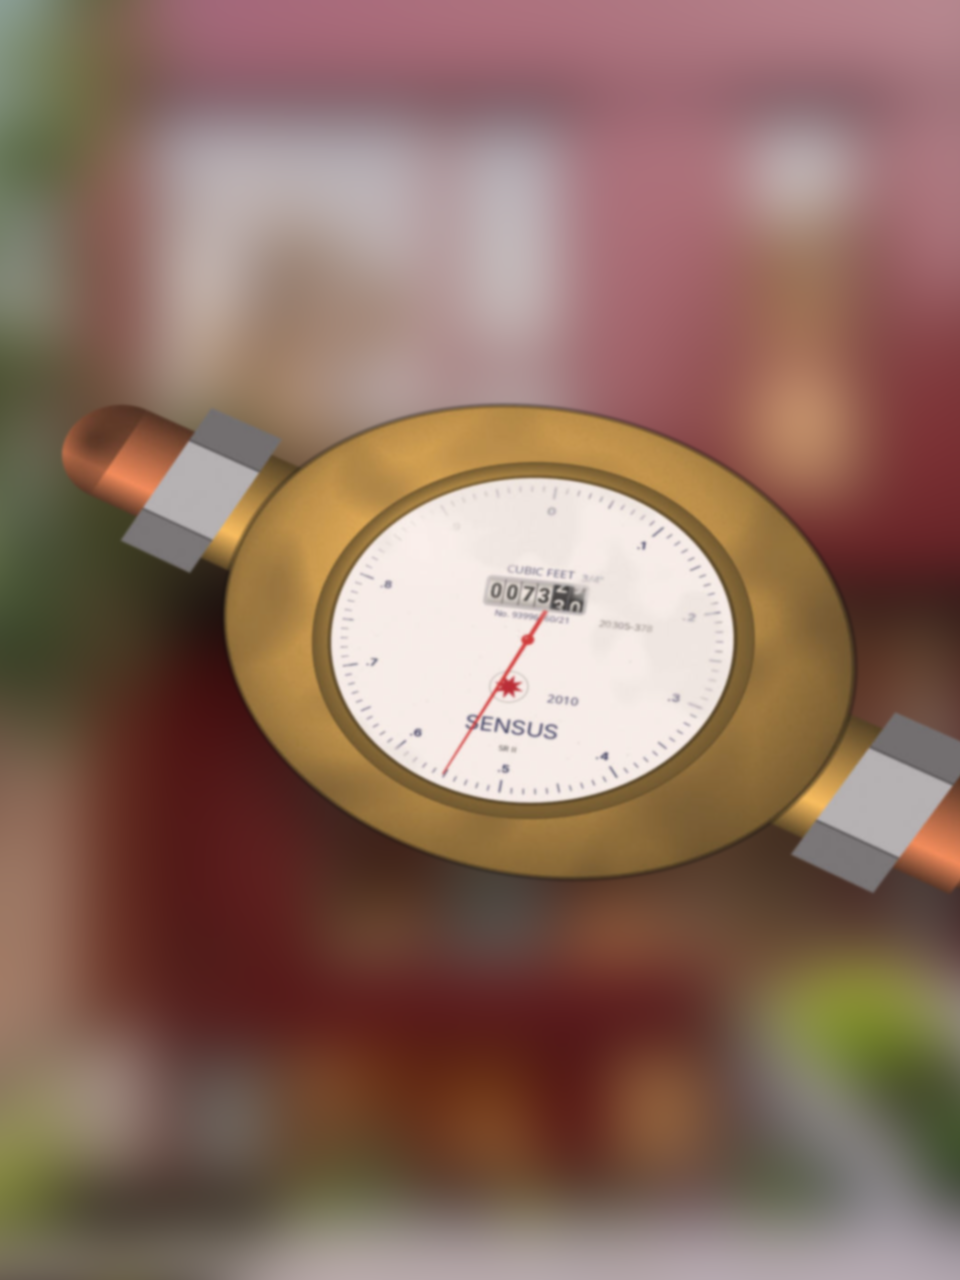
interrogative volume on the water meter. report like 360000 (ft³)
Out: 7329.55 (ft³)
